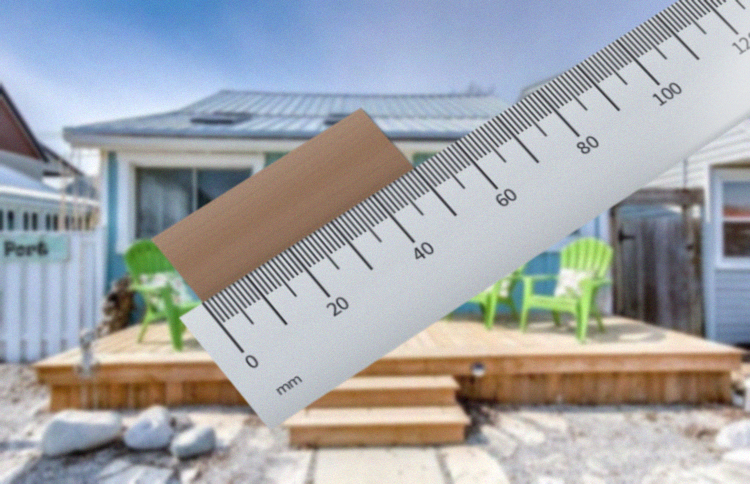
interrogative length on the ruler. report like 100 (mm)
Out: 50 (mm)
